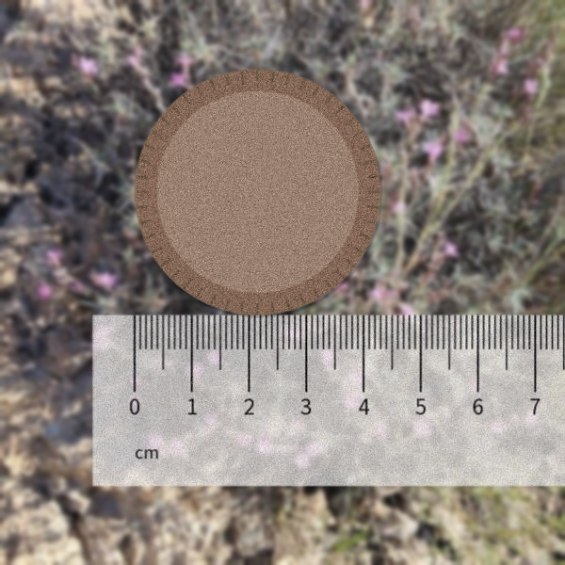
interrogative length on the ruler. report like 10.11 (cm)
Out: 4.3 (cm)
